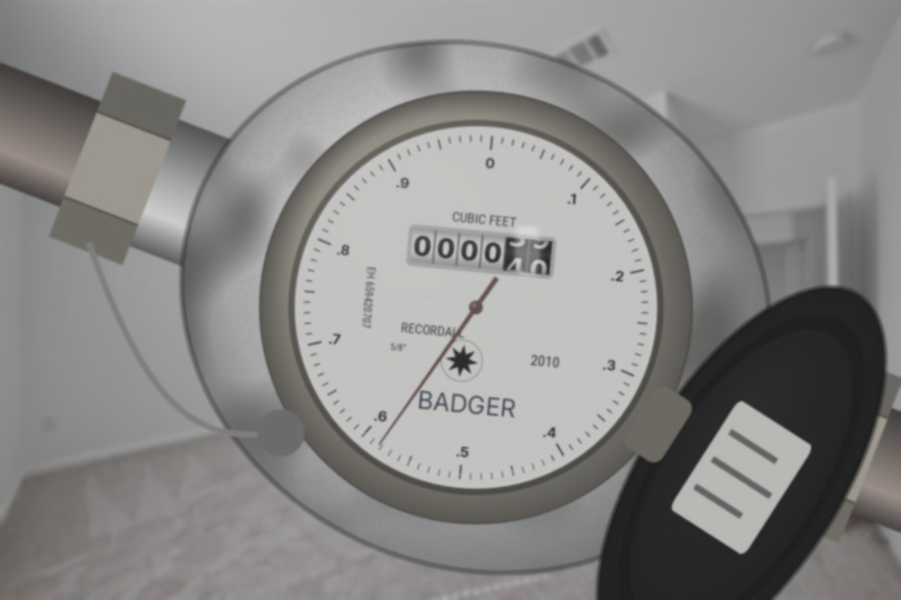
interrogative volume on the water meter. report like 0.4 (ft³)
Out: 39.58 (ft³)
